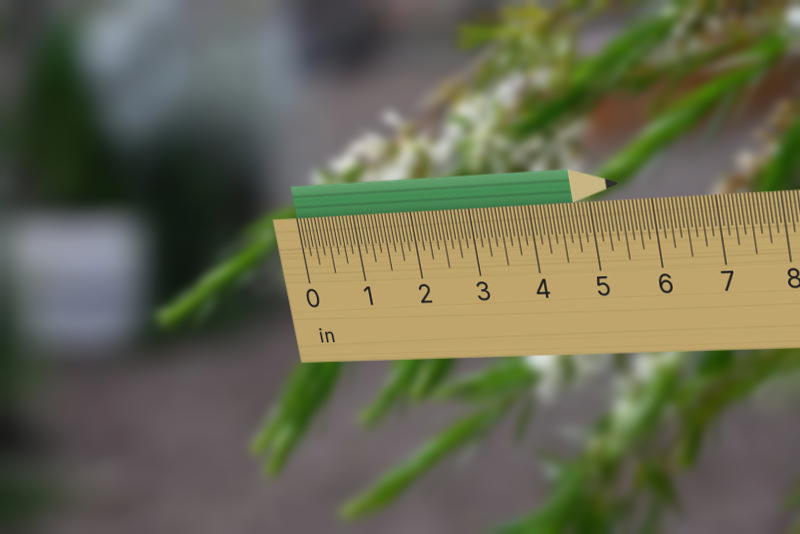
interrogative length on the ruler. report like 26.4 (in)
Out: 5.5 (in)
